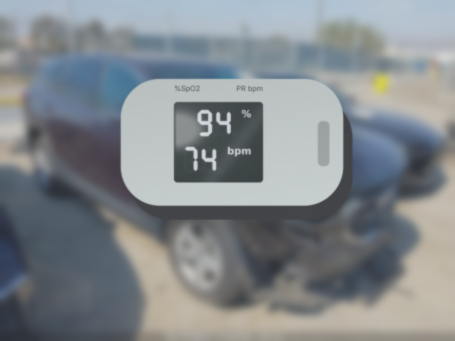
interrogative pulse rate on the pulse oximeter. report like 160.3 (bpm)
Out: 74 (bpm)
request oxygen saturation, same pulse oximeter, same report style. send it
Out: 94 (%)
